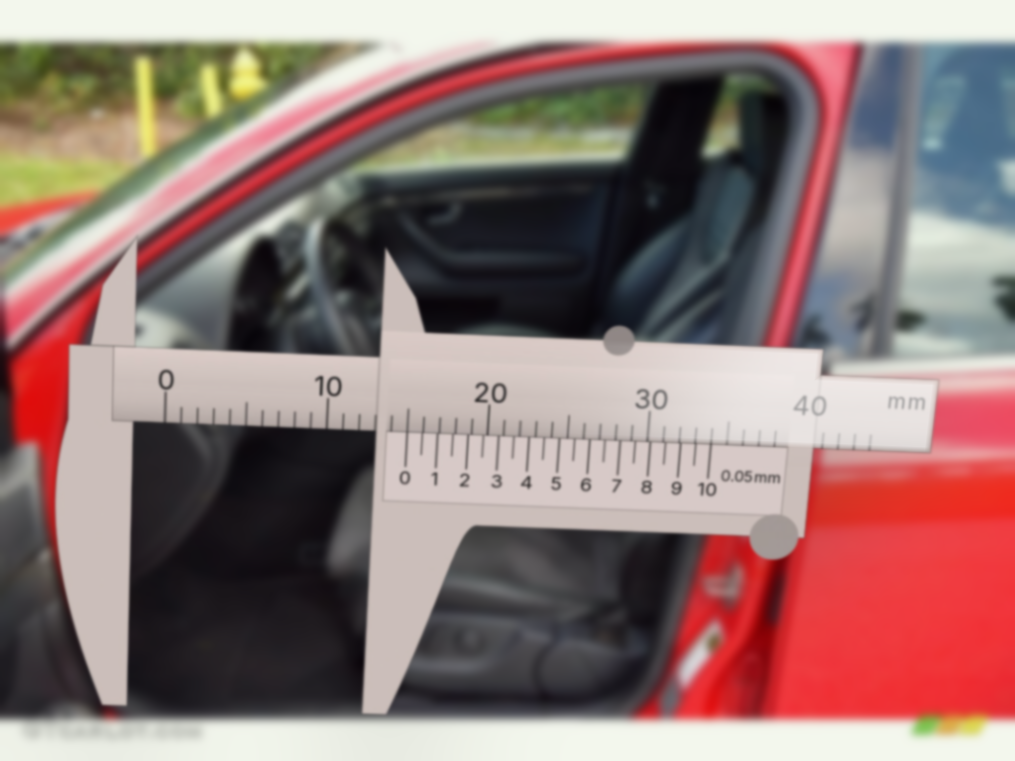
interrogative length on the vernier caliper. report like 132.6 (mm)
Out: 15.0 (mm)
